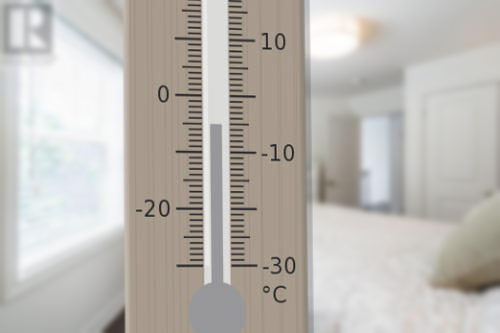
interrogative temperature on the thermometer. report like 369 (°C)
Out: -5 (°C)
